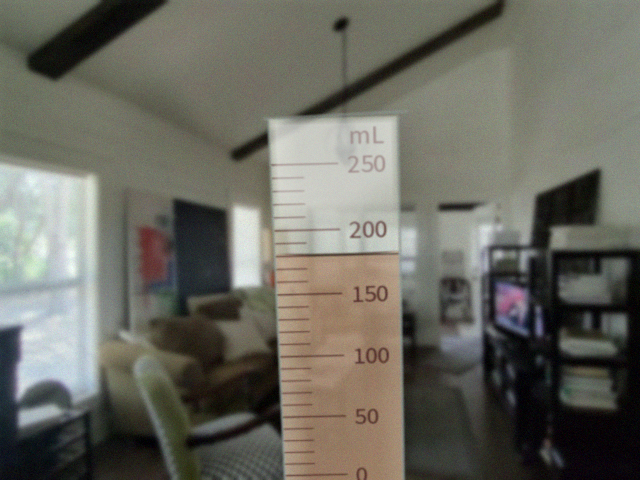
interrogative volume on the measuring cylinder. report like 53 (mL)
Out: 180 (mL)
